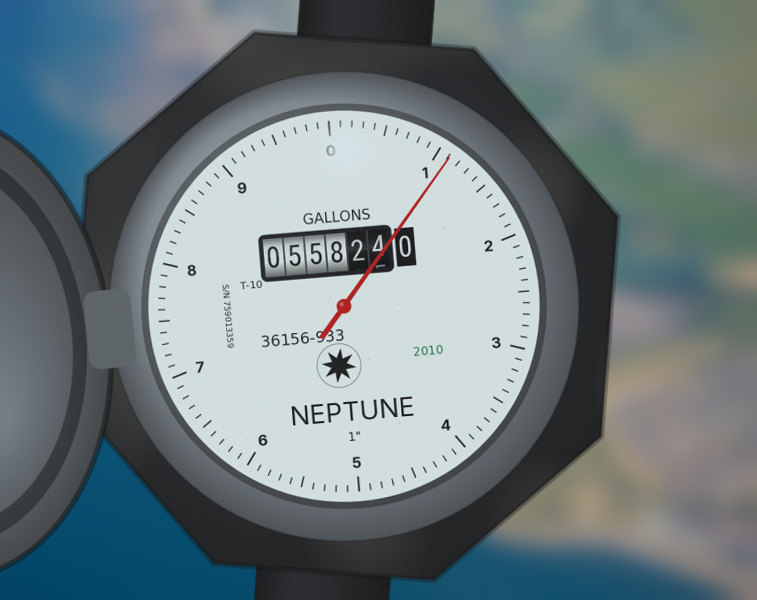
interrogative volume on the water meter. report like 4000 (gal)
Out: 558241.1 (gal)
